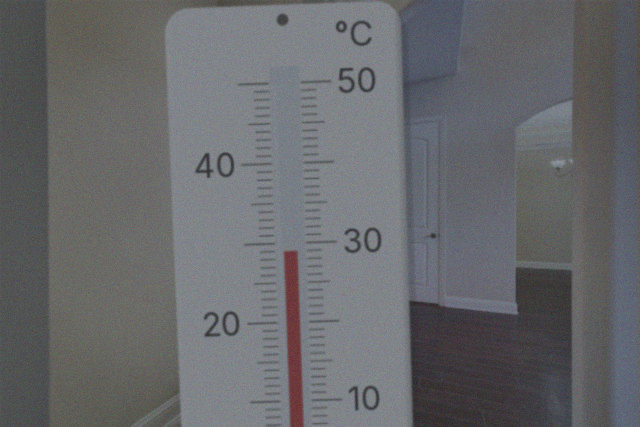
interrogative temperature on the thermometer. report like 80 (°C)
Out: 29 (°C)
